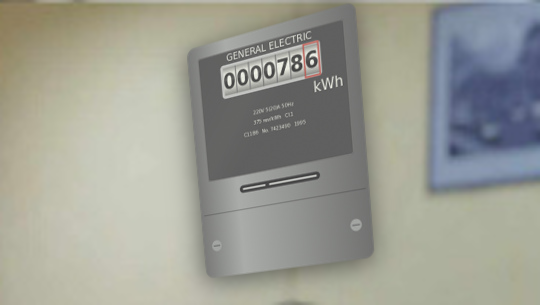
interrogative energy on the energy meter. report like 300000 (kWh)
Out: 78.6 (kWh)
